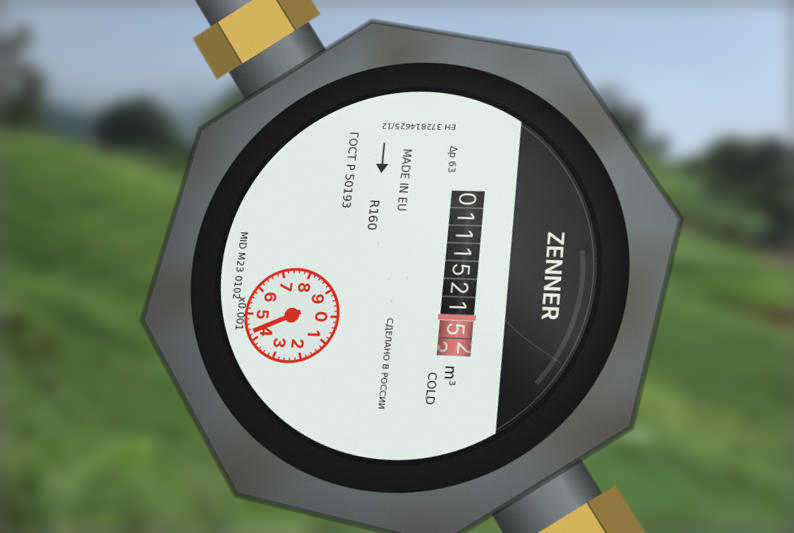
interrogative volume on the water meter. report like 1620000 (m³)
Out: 111521.524 (m³)
